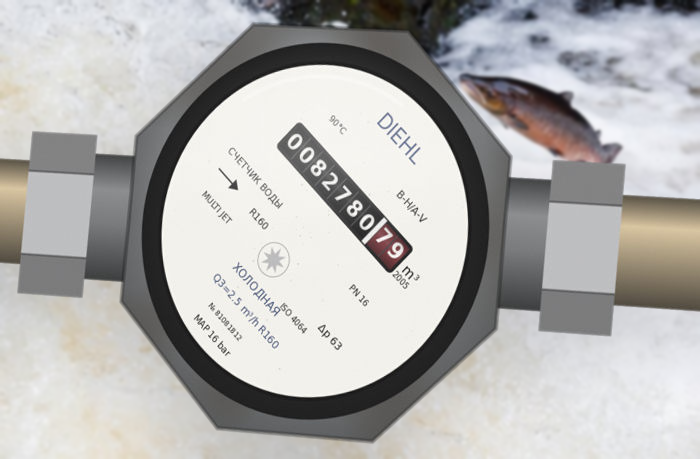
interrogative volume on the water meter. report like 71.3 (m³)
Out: 82780.79 (m³)
